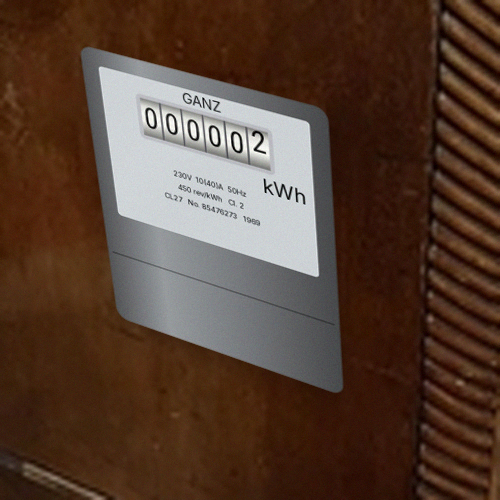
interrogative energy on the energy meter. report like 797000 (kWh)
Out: 2 (kWh)
